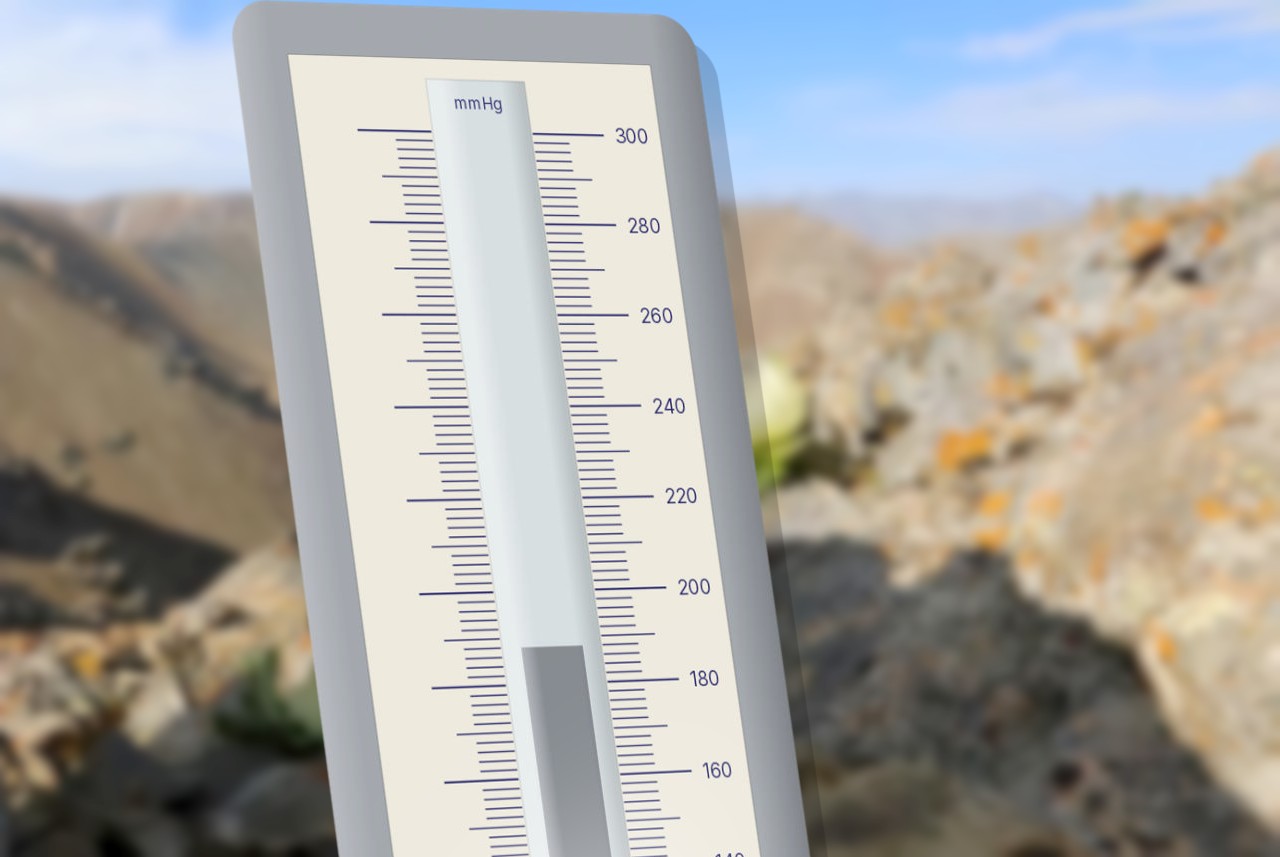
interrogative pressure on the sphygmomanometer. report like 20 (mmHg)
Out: 188 (mmHg)
